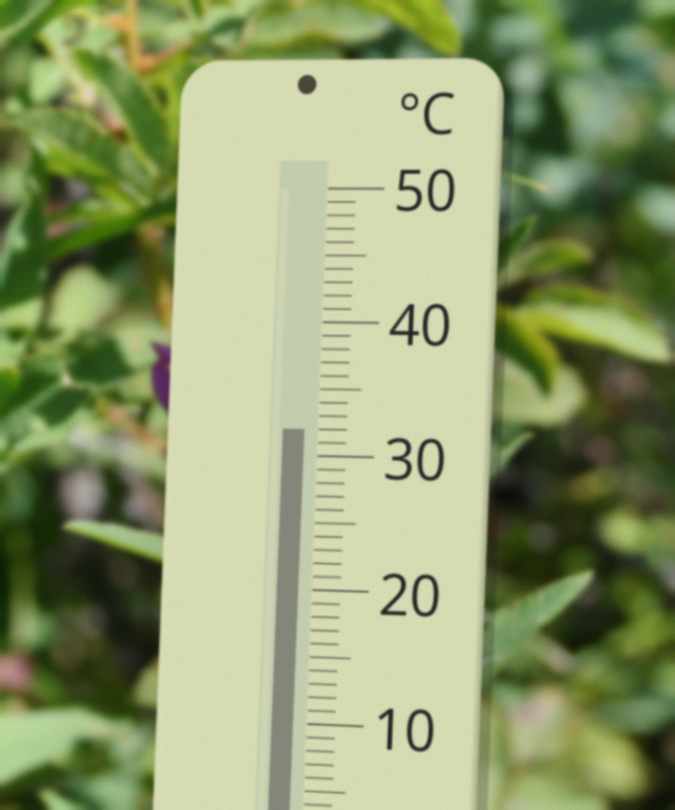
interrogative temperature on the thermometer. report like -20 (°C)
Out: 32 (°C)
